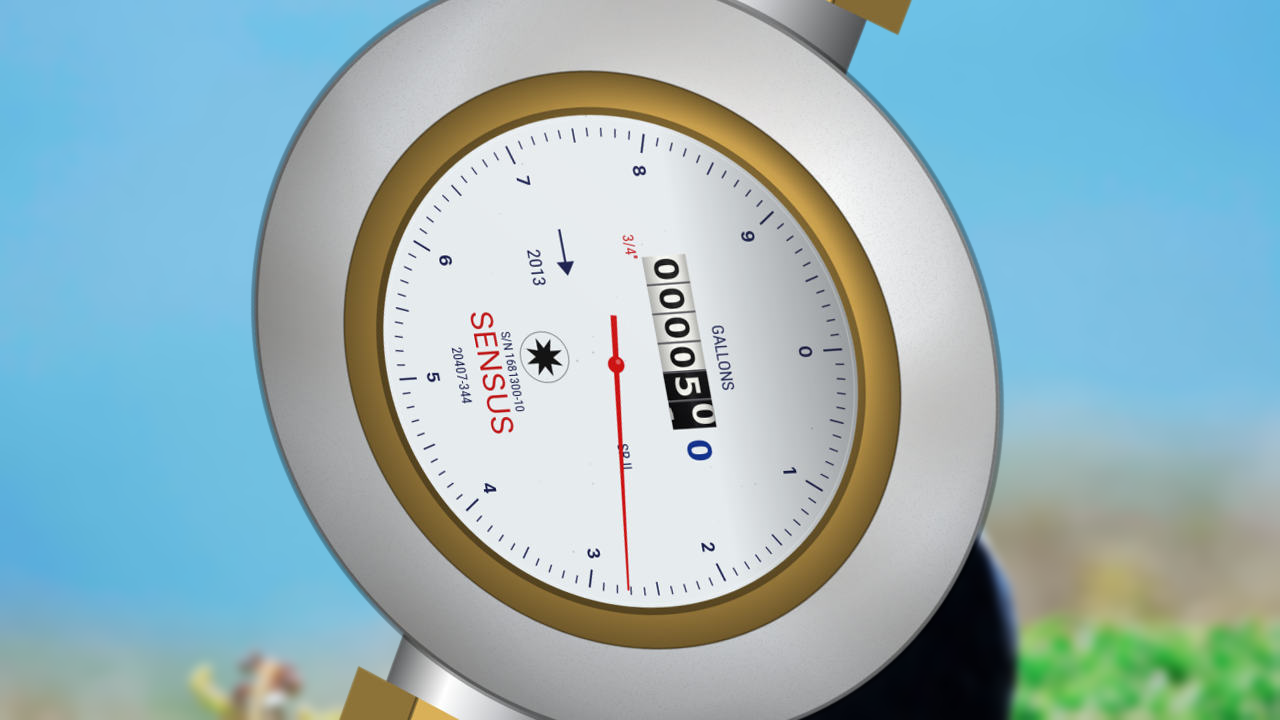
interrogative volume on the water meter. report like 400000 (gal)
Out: 502.7 (gal)
